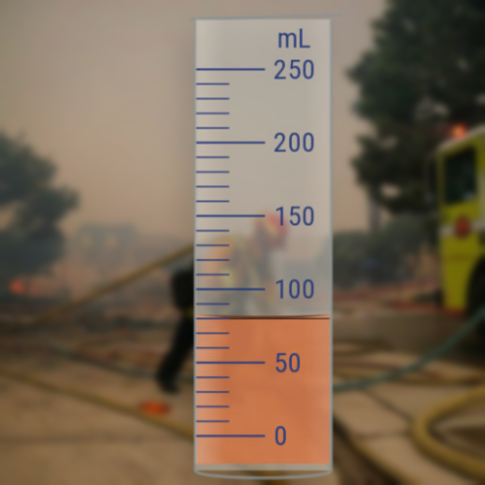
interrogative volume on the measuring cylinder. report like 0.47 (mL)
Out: 80 (mL)
